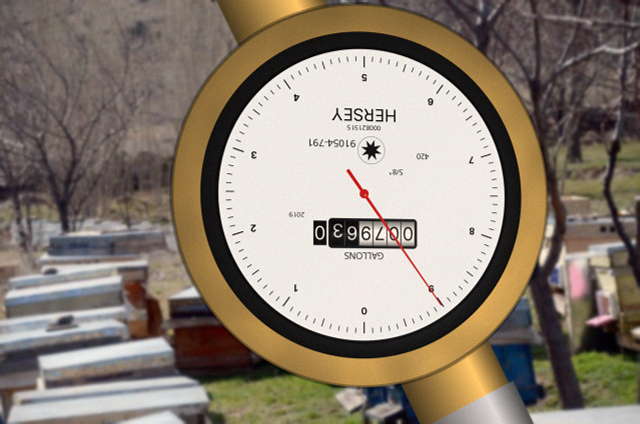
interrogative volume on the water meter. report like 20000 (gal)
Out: 79629.0 (gal)
